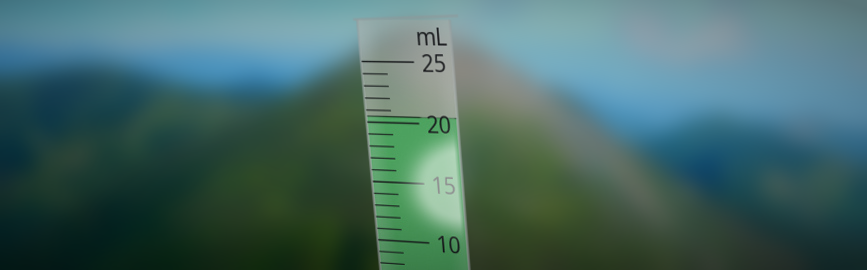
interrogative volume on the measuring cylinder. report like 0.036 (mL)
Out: 20.5 (mL)
